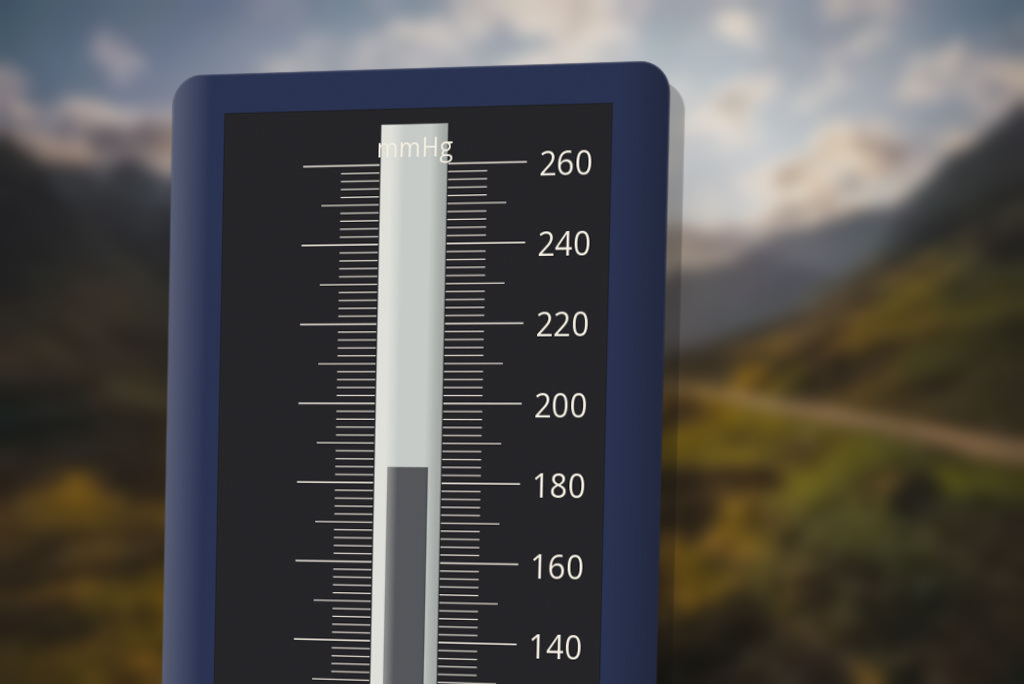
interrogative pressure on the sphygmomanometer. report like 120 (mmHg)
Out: 184 (mmHg)
